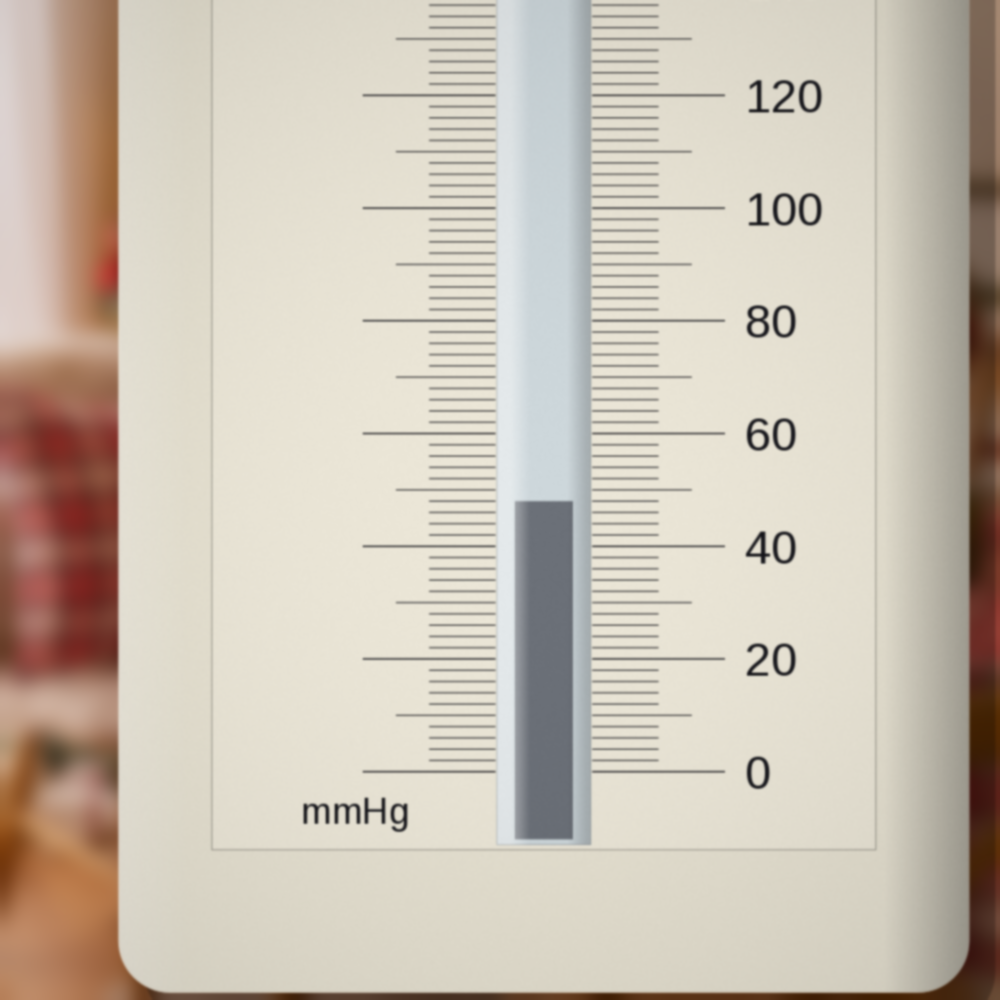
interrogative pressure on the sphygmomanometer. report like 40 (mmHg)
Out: 48 (mmHg)
